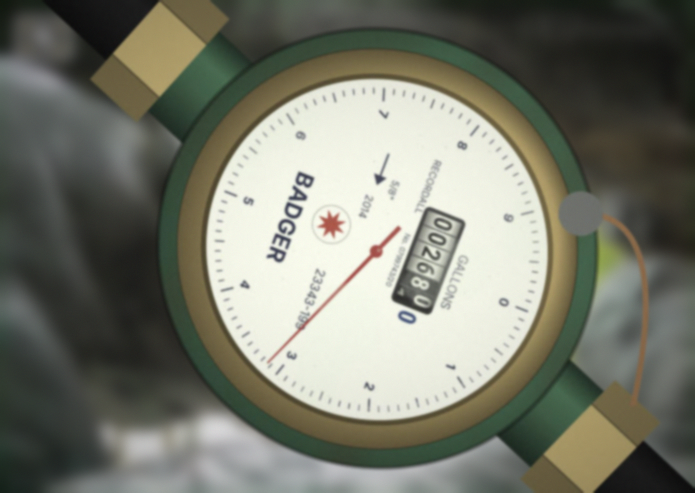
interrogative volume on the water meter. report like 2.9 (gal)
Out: 26803.1 (gal)
